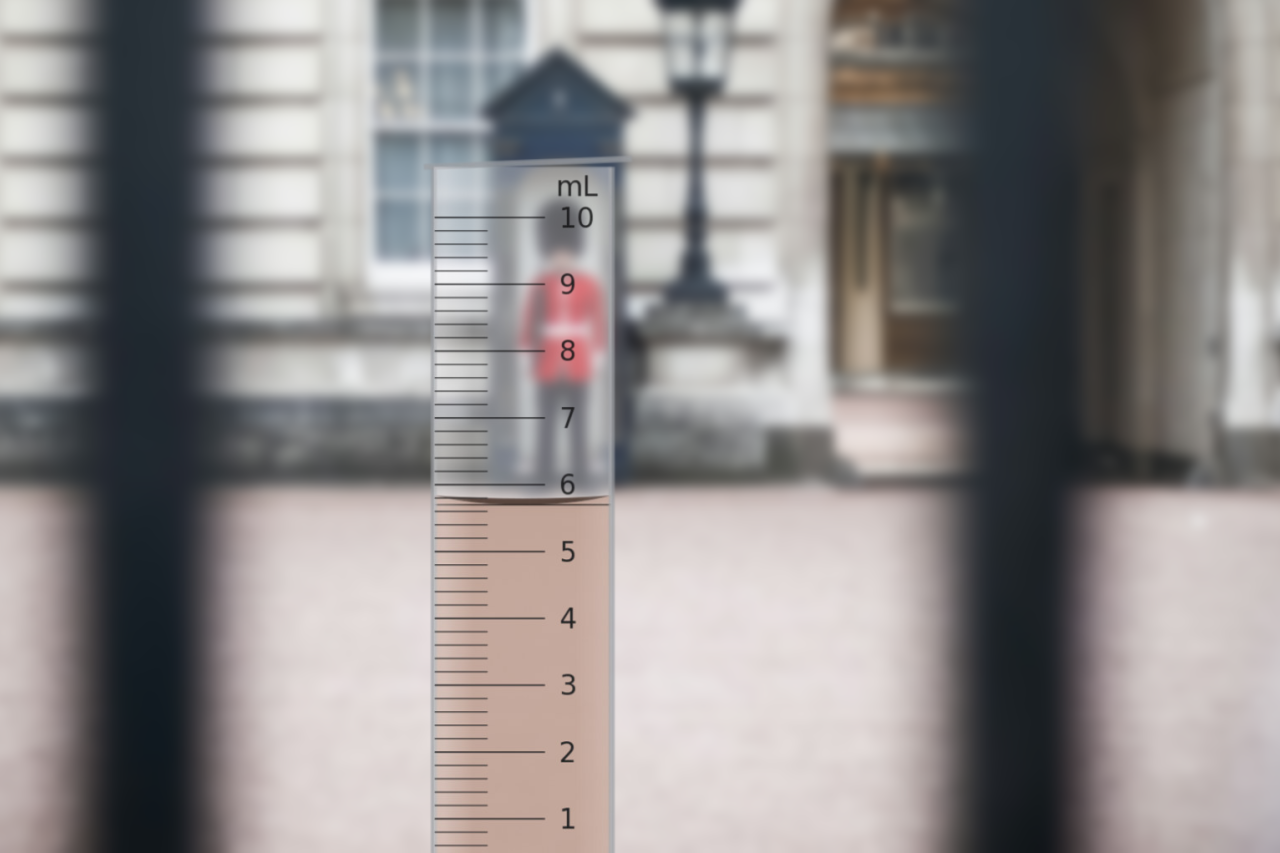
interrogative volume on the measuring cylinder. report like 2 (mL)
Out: 5.7 (mL)
